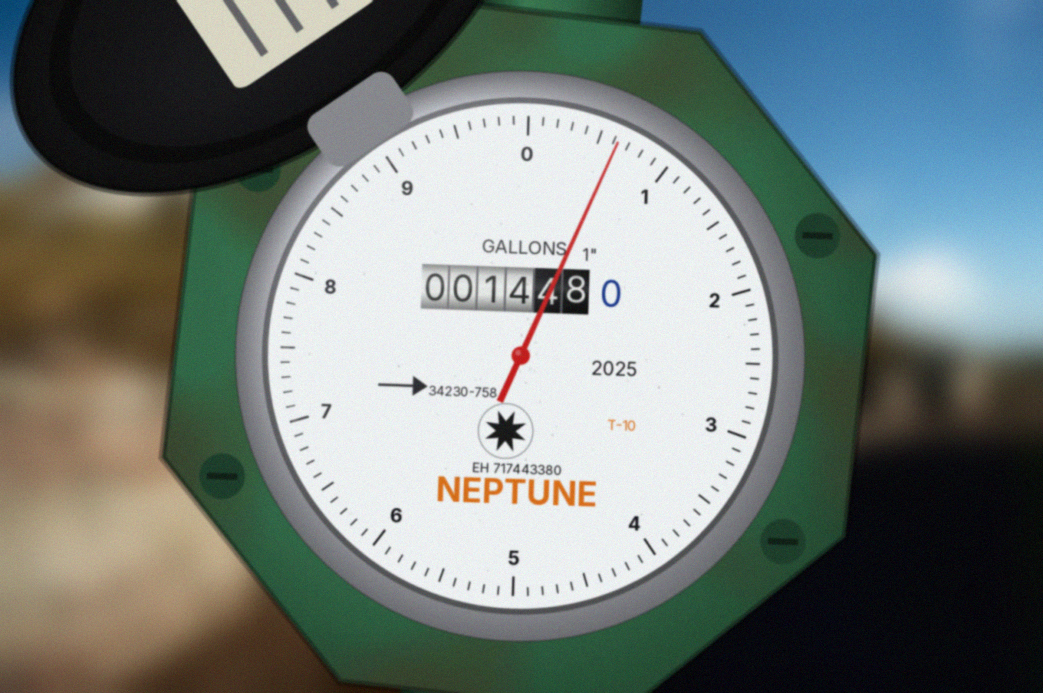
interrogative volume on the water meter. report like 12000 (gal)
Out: 14480.6 (gal)
